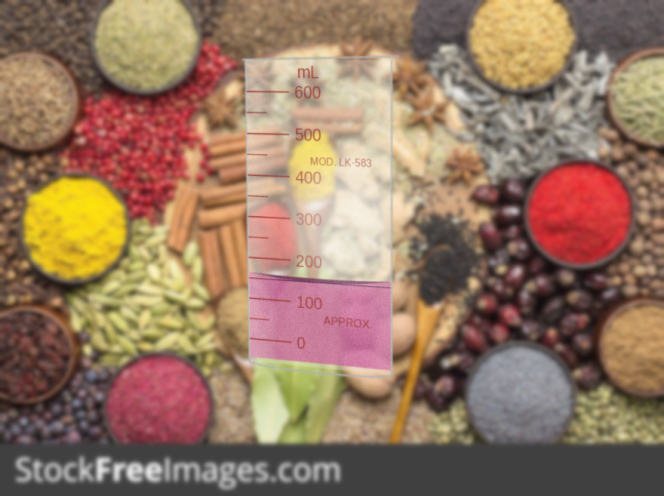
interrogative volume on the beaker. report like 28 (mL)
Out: 150 (mL)
